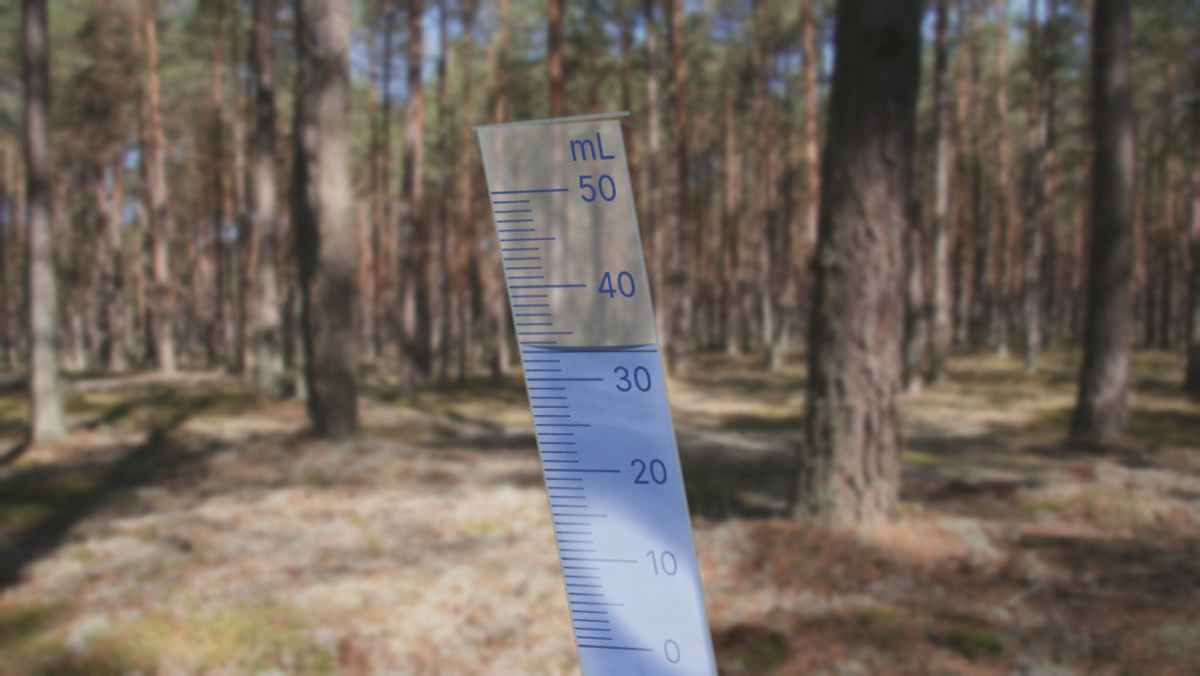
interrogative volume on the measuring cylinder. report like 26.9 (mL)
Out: 33 (mL)
